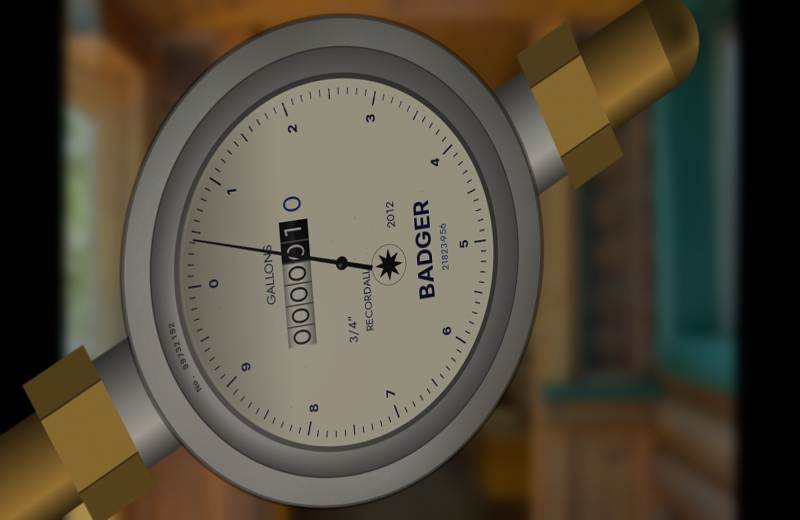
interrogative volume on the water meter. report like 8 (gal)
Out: 10.4 (gal)
